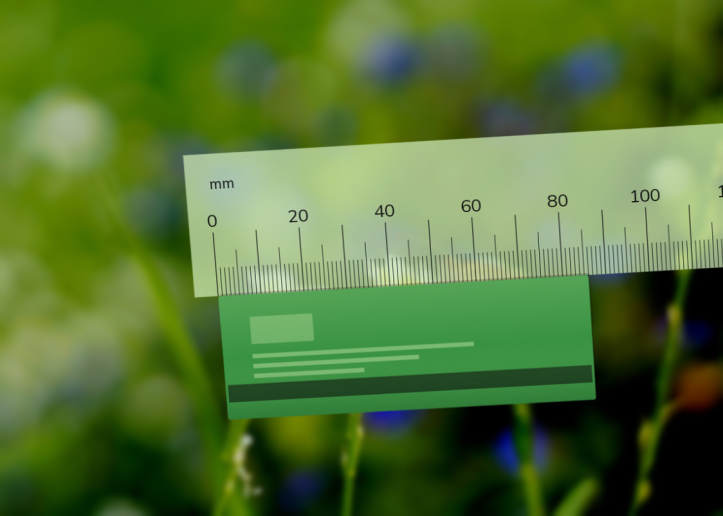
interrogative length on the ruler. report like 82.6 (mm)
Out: 86 (mm)
